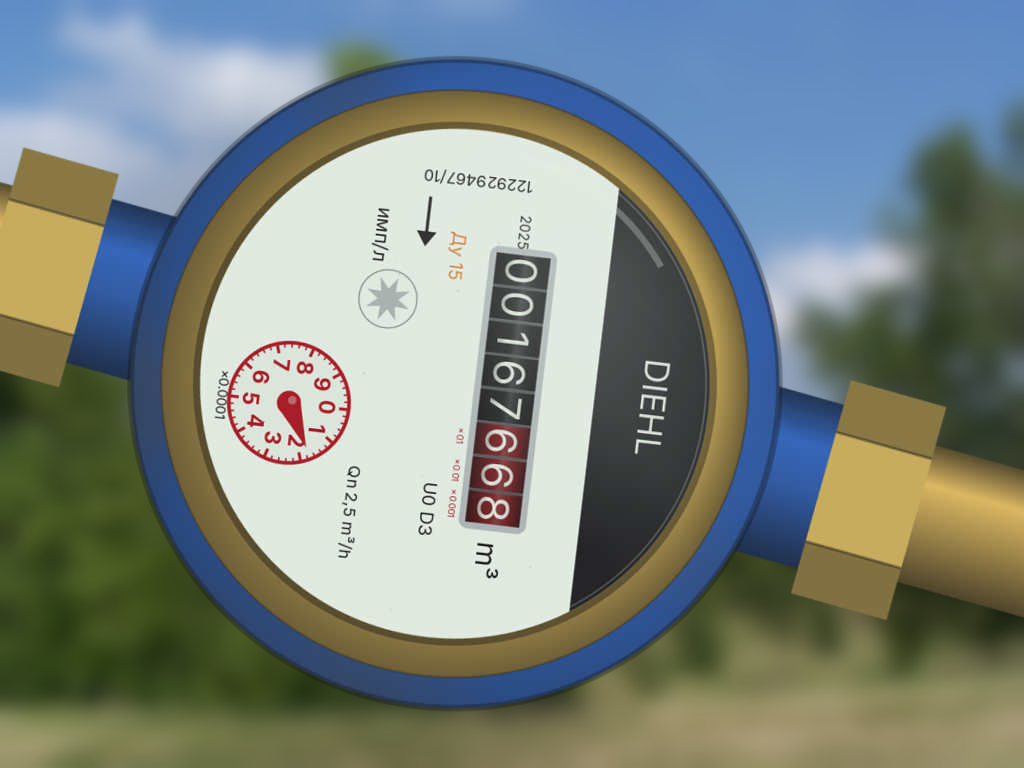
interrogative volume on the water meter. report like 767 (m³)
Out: 167.6681 (m³)
